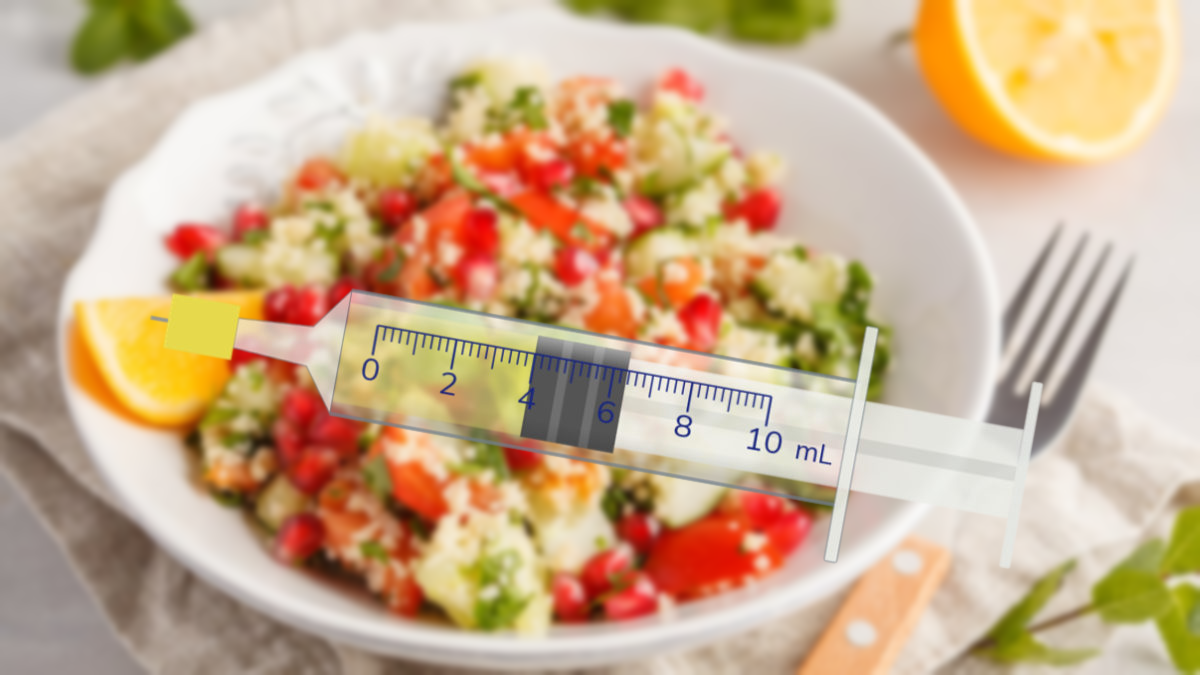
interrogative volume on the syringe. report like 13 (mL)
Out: 4 (mL)
